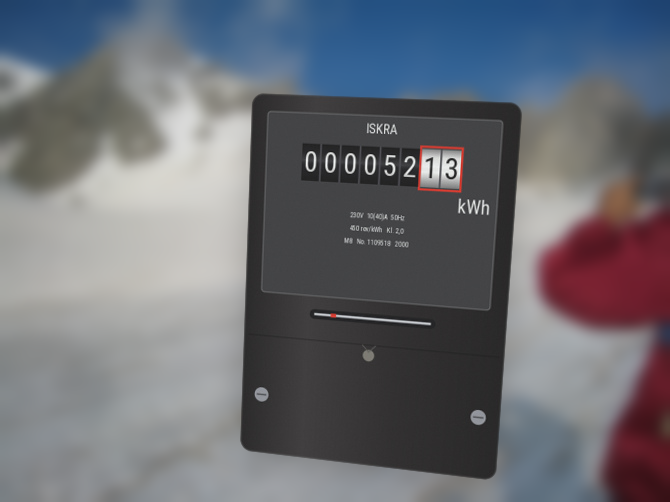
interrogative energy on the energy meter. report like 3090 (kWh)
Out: 52.13 (kWh)
